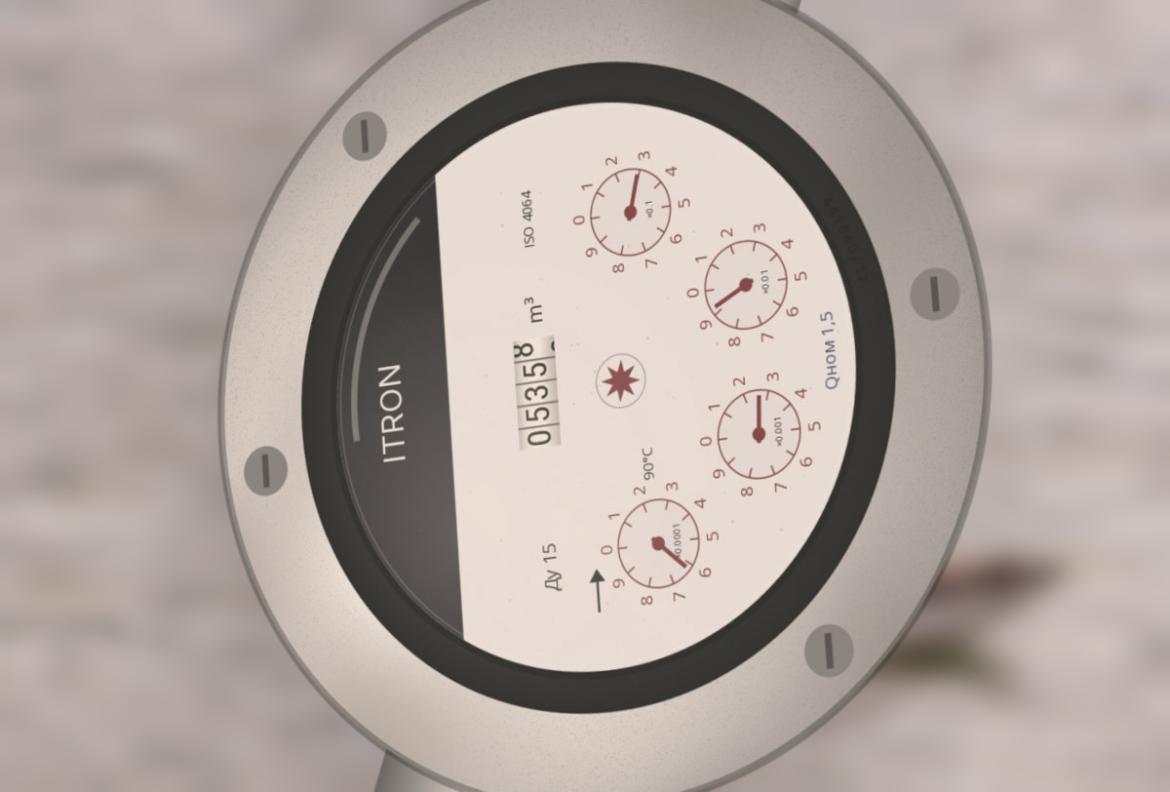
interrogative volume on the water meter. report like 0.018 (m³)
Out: 5358.2926 (m³)
